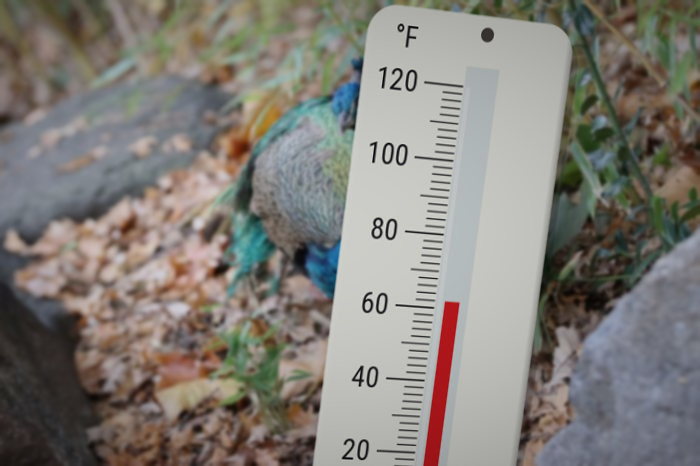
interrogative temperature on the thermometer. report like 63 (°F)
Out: 62 (°F)
